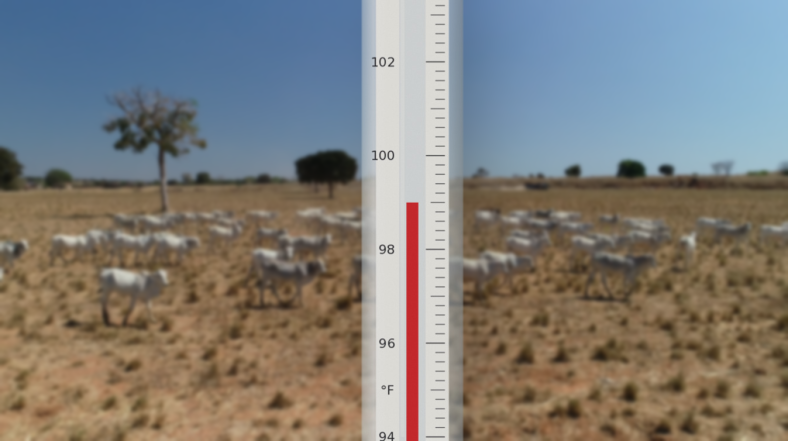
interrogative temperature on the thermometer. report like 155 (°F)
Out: 99 (°F)
